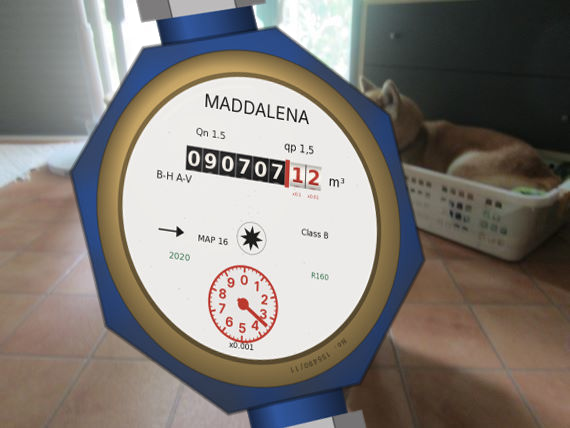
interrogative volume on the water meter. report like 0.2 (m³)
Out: 90707.123 (m³)
